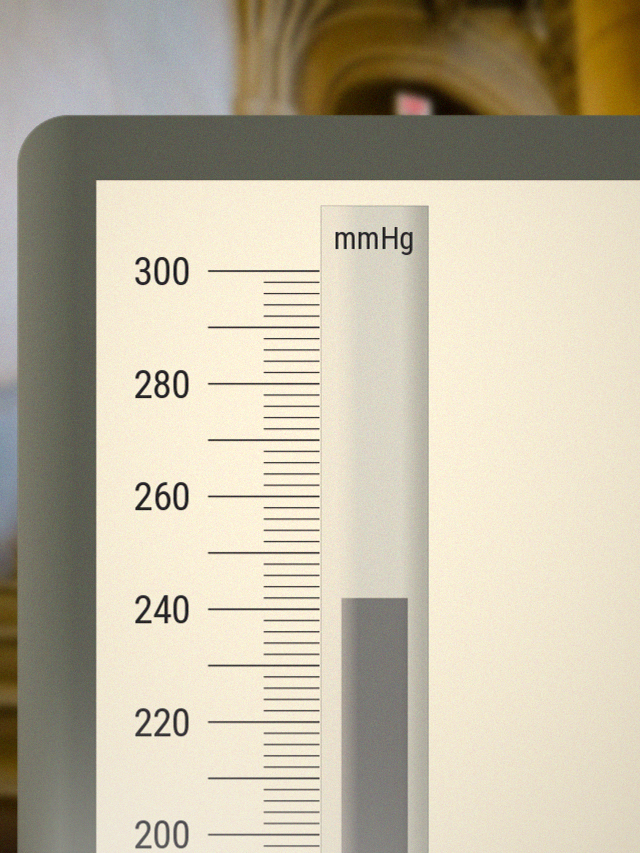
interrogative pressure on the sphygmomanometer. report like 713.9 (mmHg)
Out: 242 (mmHg)
